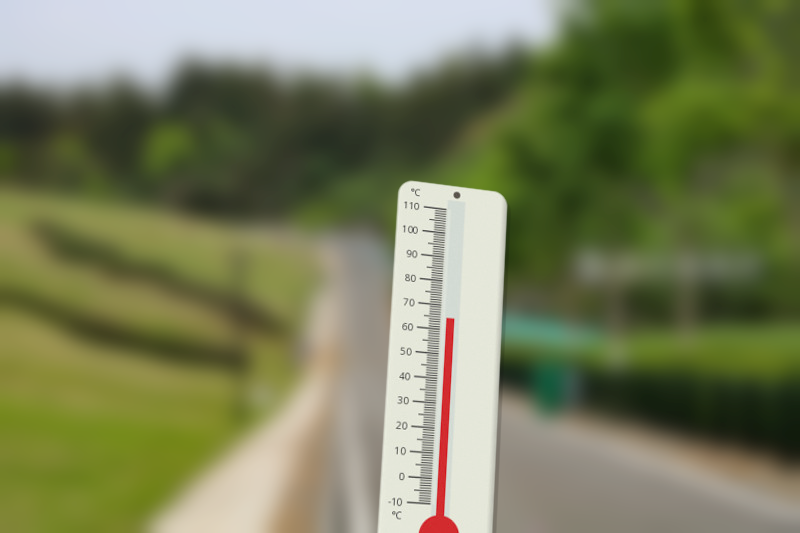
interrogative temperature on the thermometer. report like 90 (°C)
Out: 65 (°C)
